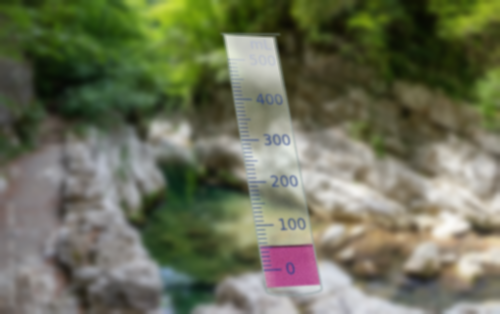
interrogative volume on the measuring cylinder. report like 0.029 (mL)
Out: 50 (mL)
